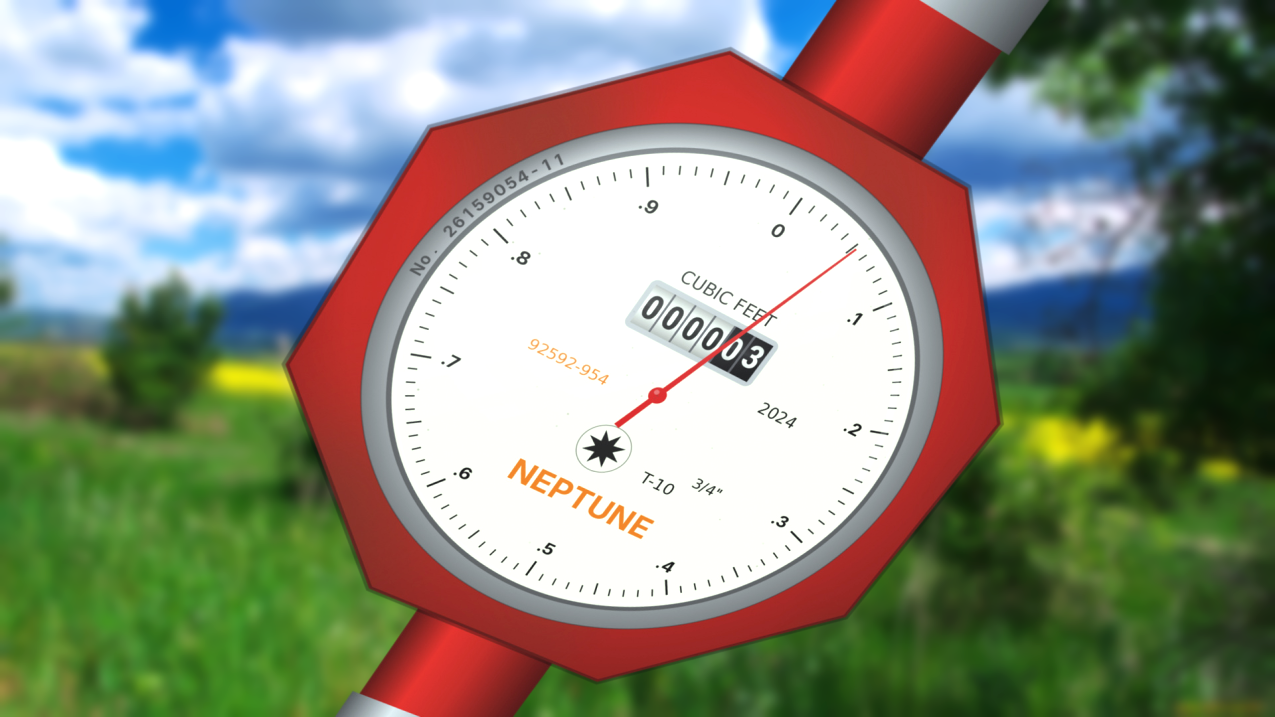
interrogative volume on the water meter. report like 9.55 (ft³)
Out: 3.05 (ft³)
